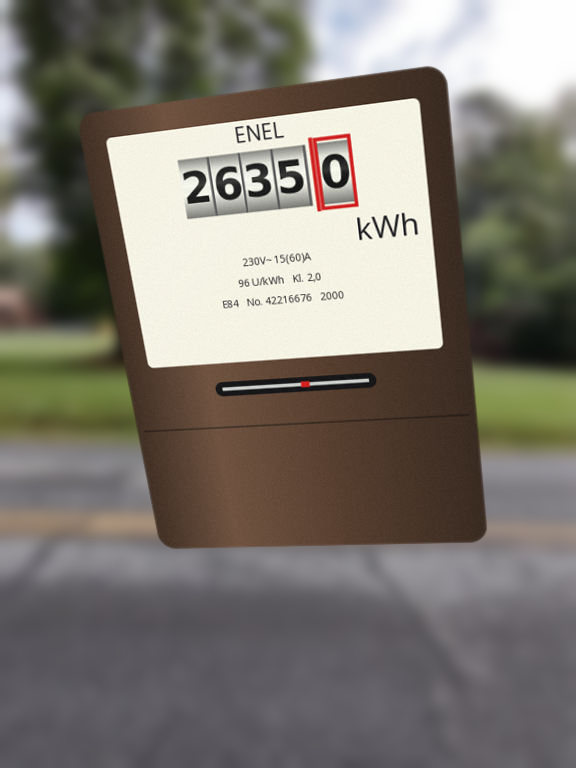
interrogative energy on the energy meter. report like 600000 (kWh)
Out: 2635.0 (kWh)
